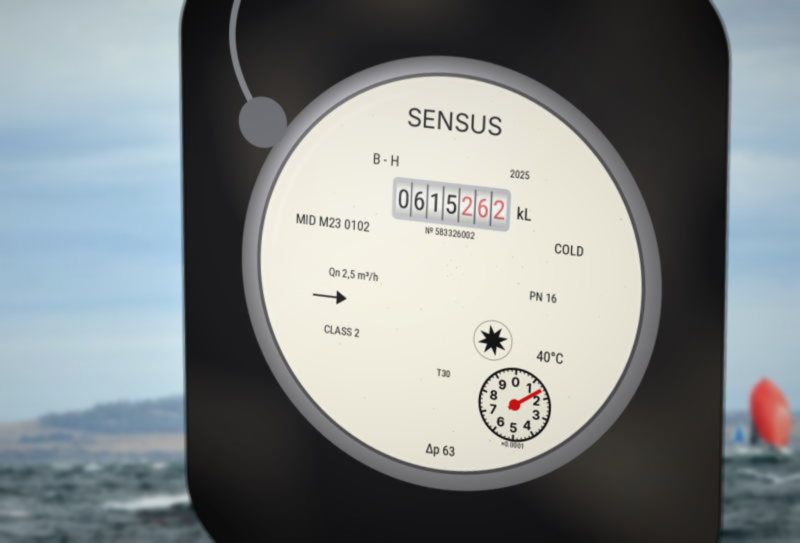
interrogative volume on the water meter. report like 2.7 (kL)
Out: 615.2621 (kL)
